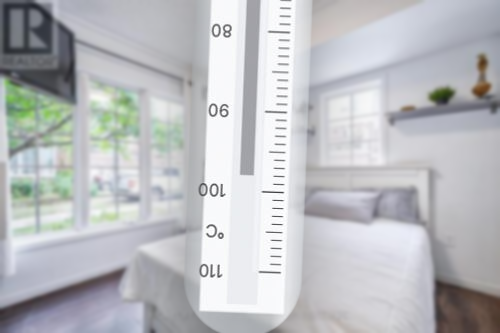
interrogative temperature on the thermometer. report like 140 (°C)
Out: 98 (°C)
